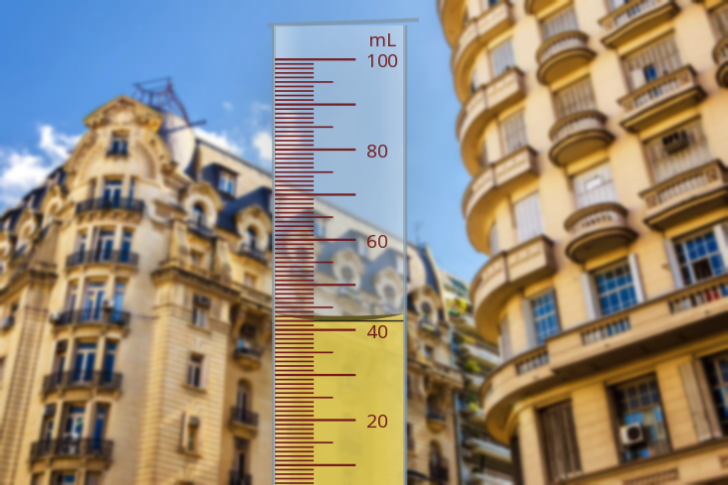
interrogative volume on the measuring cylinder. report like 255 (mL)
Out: 42 (mL)
